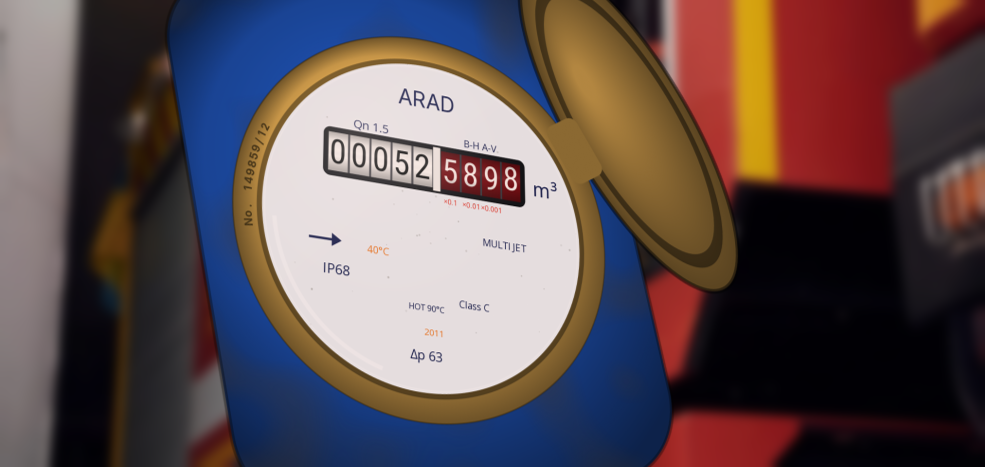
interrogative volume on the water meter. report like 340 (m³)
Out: 52.5898 (m³)
